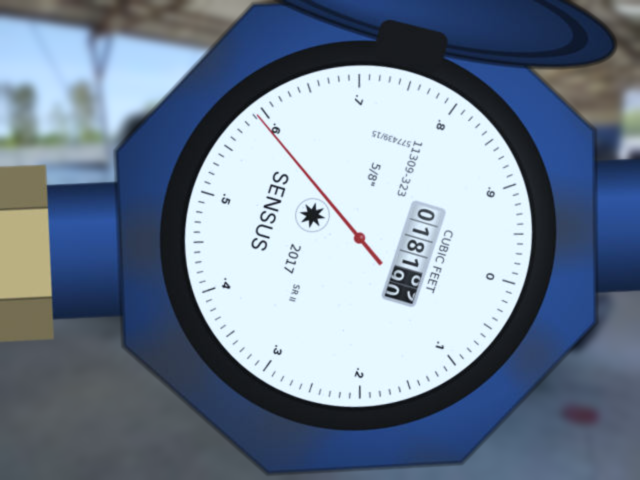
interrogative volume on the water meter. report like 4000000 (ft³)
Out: 18189.59 (ft³)
